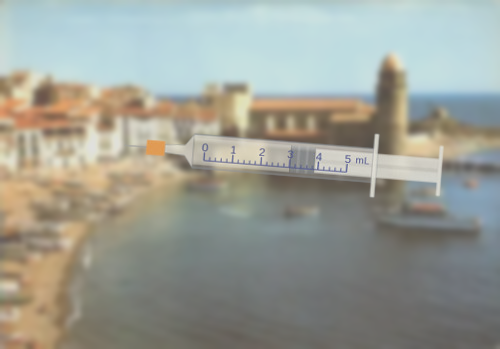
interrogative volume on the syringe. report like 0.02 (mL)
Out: 3 (mL)
